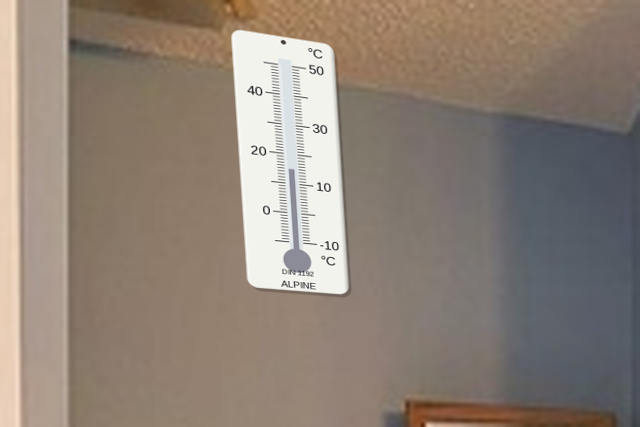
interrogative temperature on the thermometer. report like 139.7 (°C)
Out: 15 (°C)
